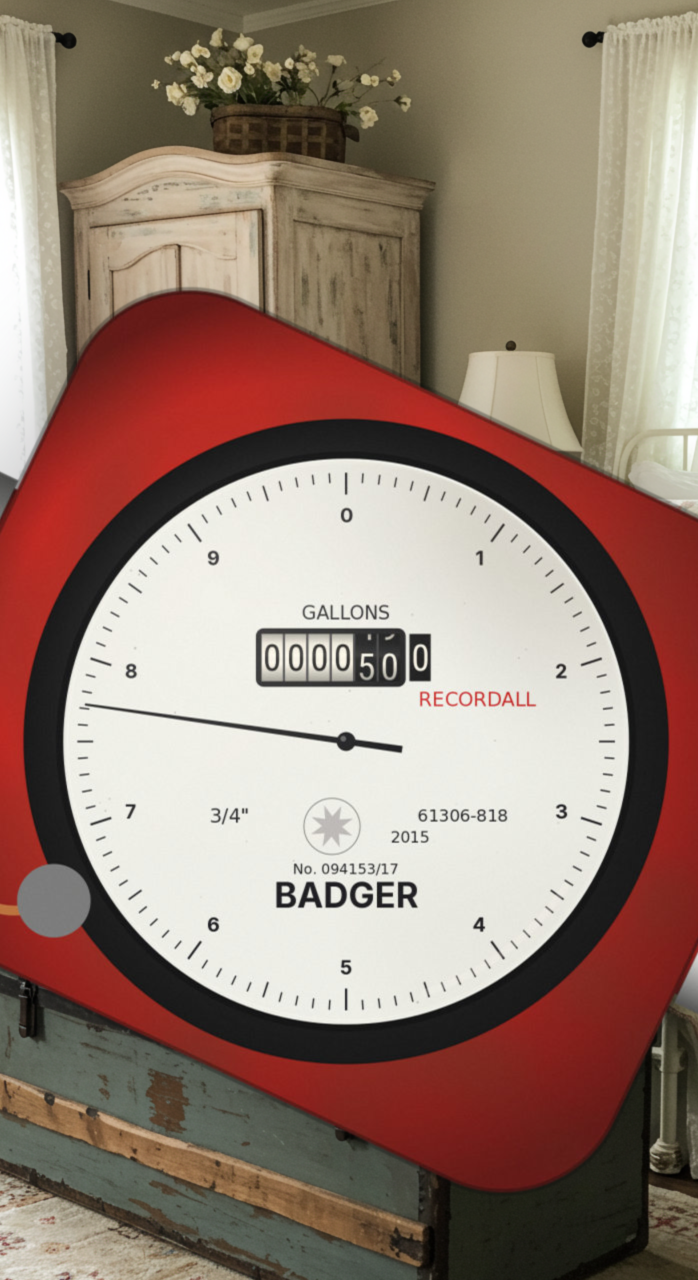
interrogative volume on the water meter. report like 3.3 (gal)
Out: 497.7 (gal)
